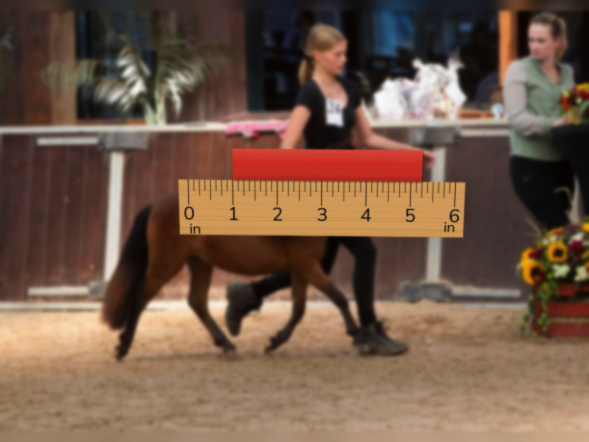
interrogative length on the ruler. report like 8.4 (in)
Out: 4.25 (in)
